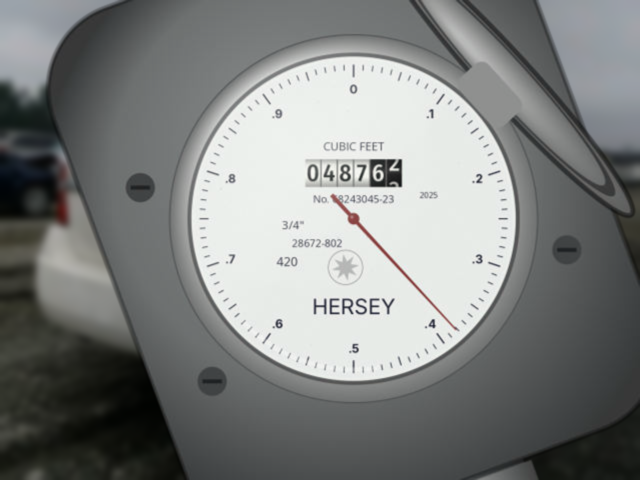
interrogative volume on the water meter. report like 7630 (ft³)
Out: 48762.38 (ft³)
